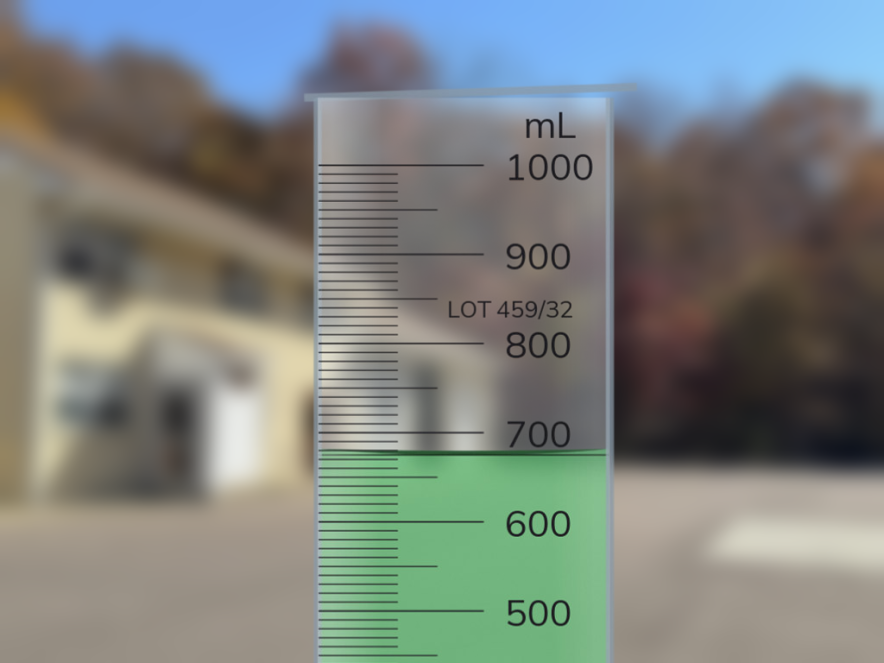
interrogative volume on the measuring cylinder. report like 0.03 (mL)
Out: 675 (mL)
